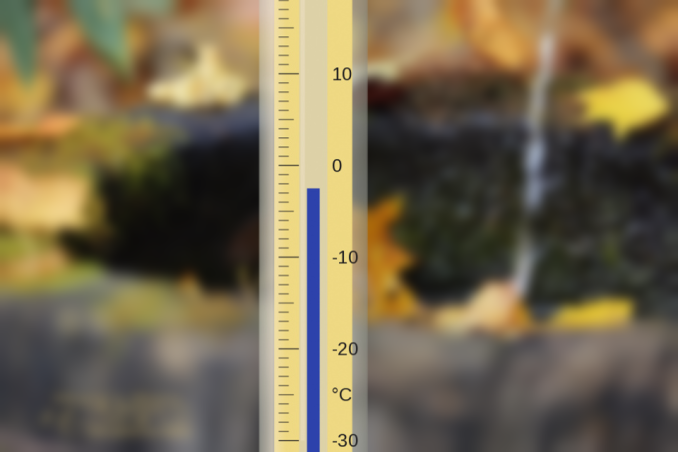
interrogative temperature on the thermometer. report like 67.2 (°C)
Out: -2.5 (°C)
